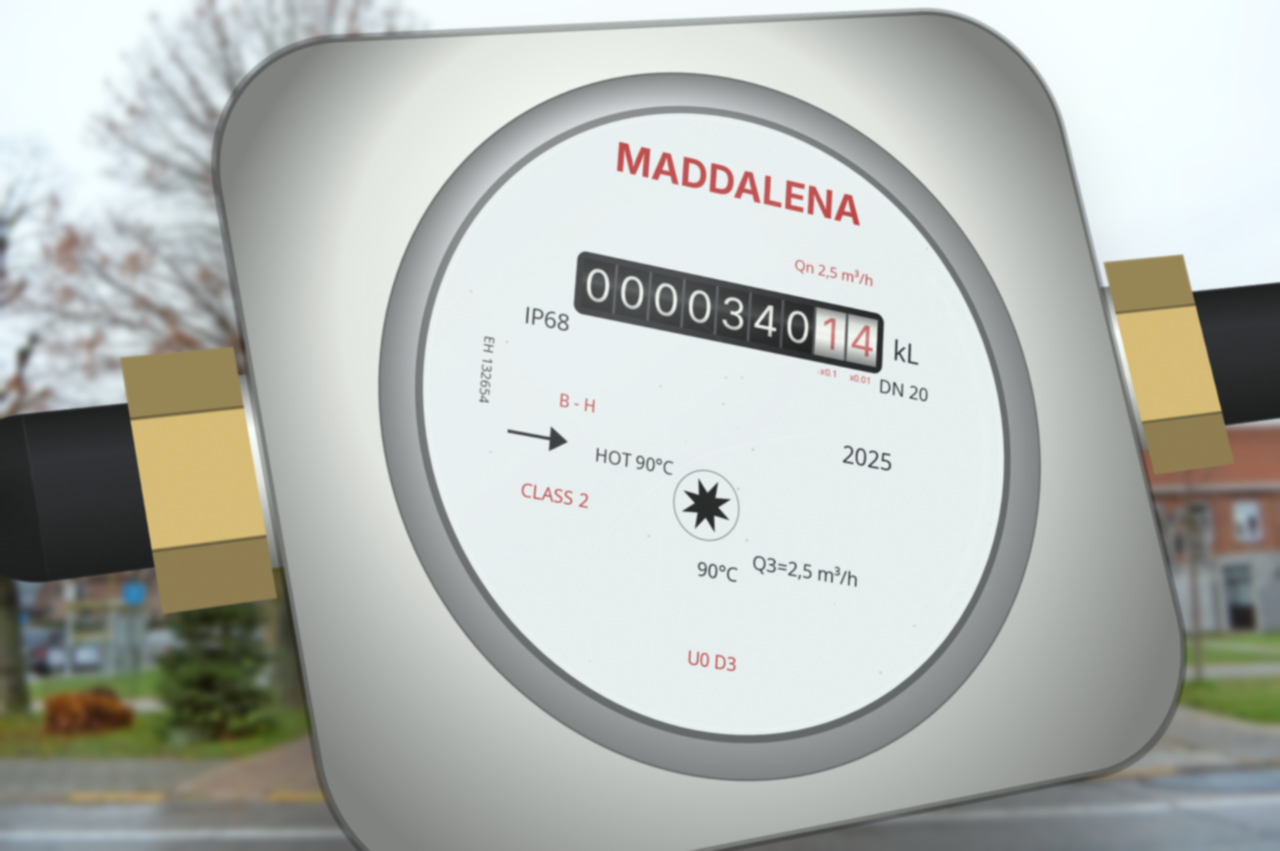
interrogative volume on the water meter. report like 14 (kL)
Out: 340.14 (kL)
